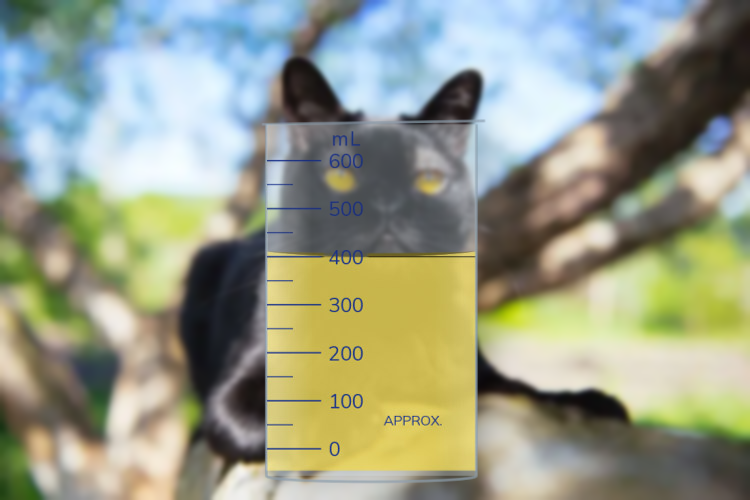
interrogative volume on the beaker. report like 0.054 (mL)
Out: 400 (mL)
